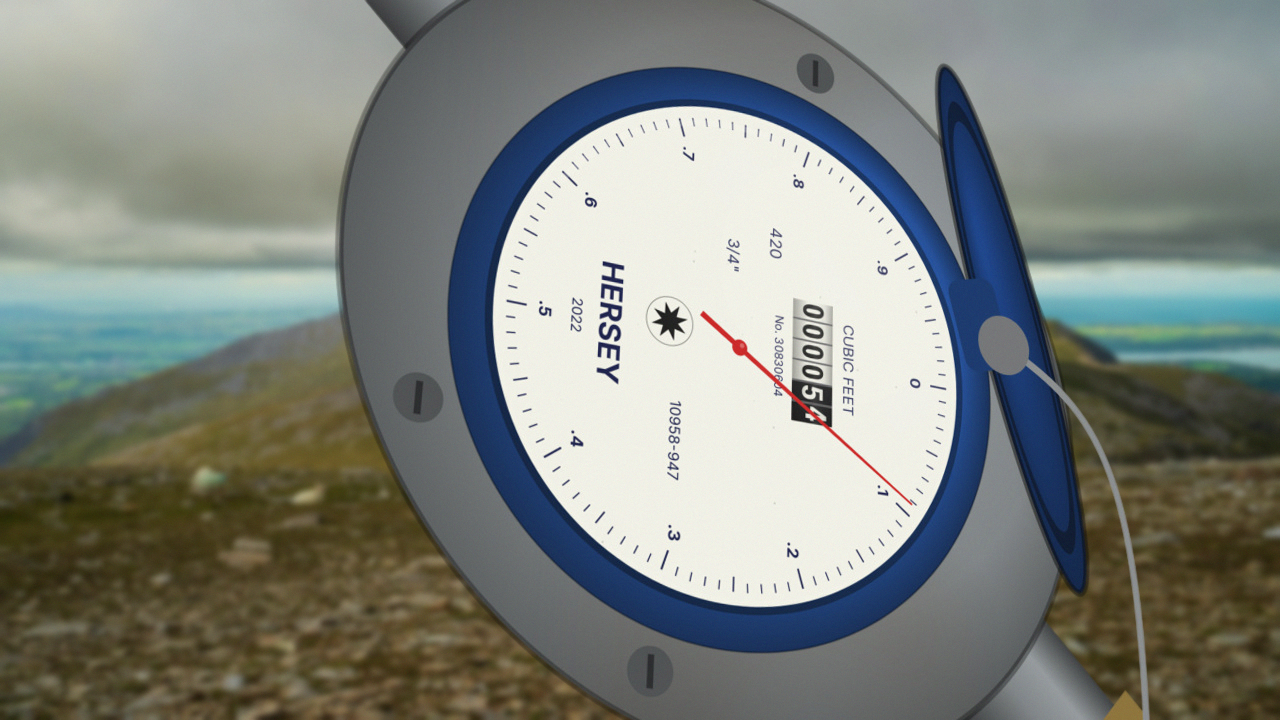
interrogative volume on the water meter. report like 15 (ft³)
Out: 54.09 (ft³)
